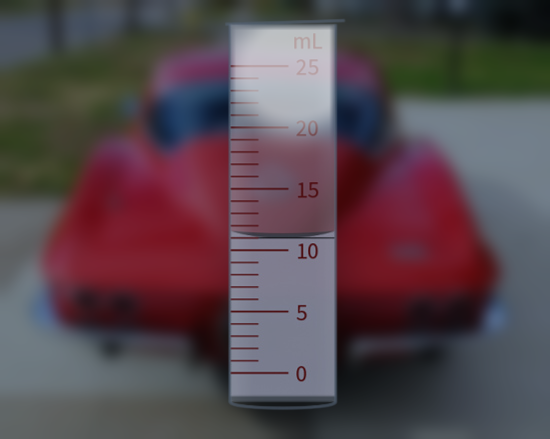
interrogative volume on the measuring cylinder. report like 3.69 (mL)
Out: 11 (mL)
